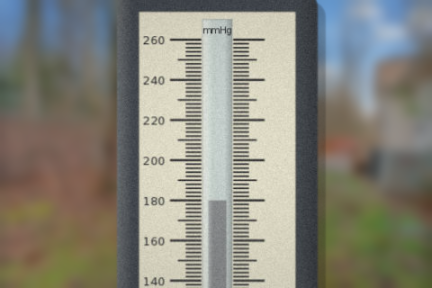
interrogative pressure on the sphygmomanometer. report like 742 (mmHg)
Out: 180 (mmHg)
